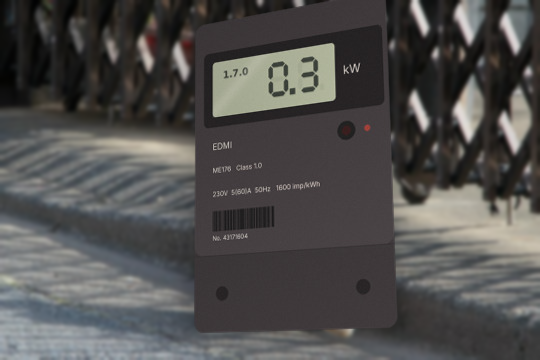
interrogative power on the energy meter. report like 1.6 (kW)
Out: 0.3 (kW)
